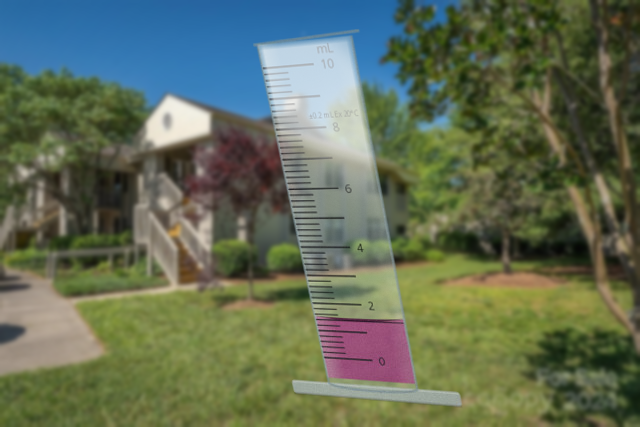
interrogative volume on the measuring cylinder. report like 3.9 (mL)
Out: 1.4 (mL)
